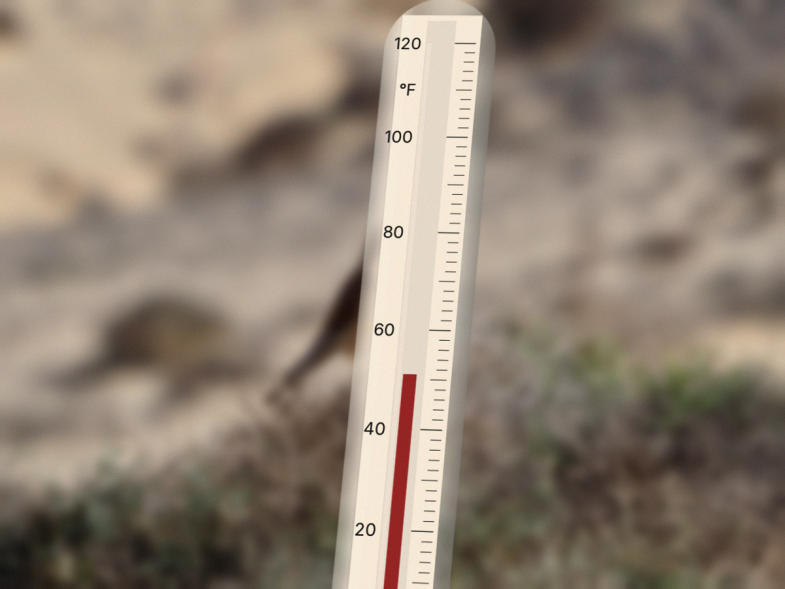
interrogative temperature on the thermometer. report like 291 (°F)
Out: 51 (°F)
